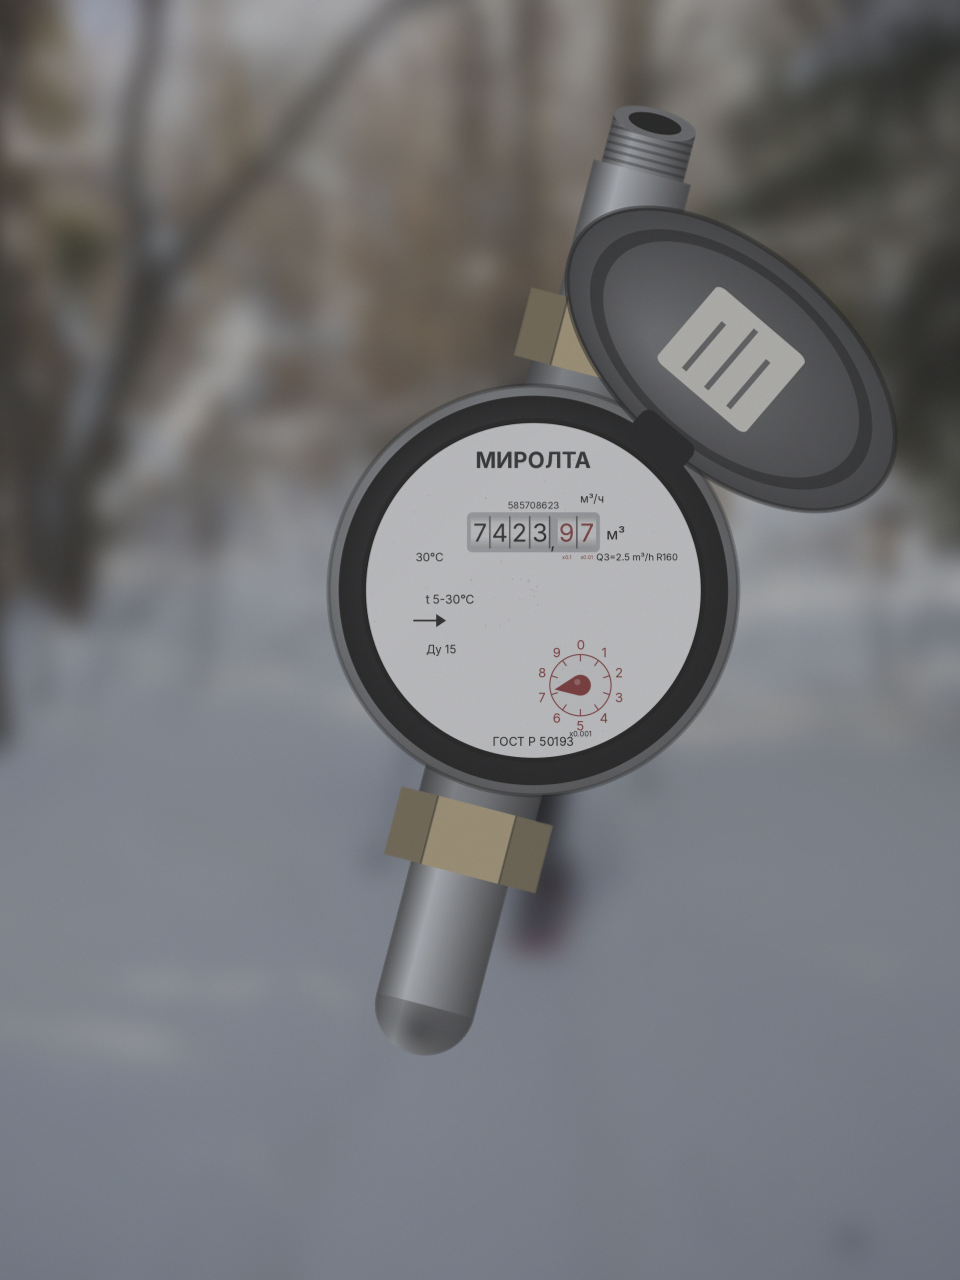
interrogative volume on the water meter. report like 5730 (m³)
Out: 7423.977 (m³)
